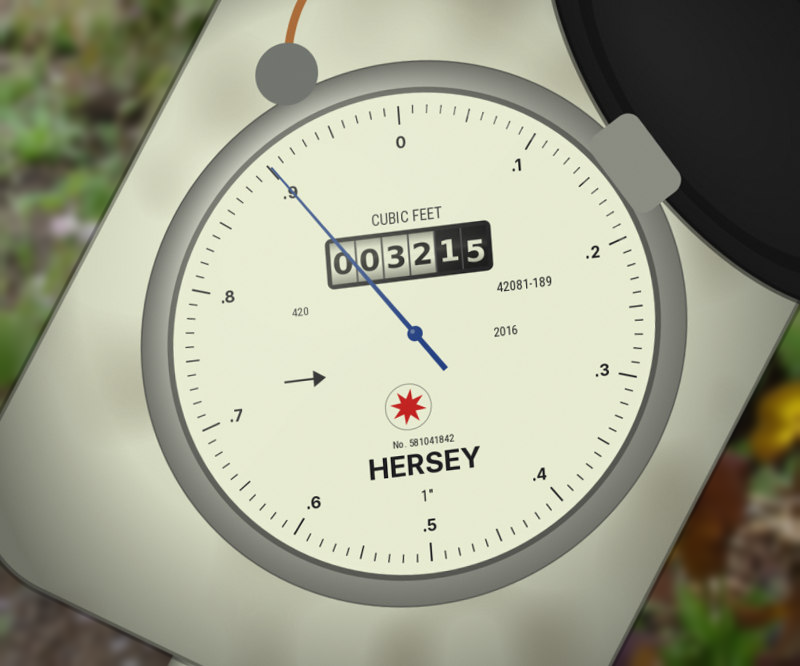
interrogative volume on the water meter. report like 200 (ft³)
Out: 3214.90 (ft³)
